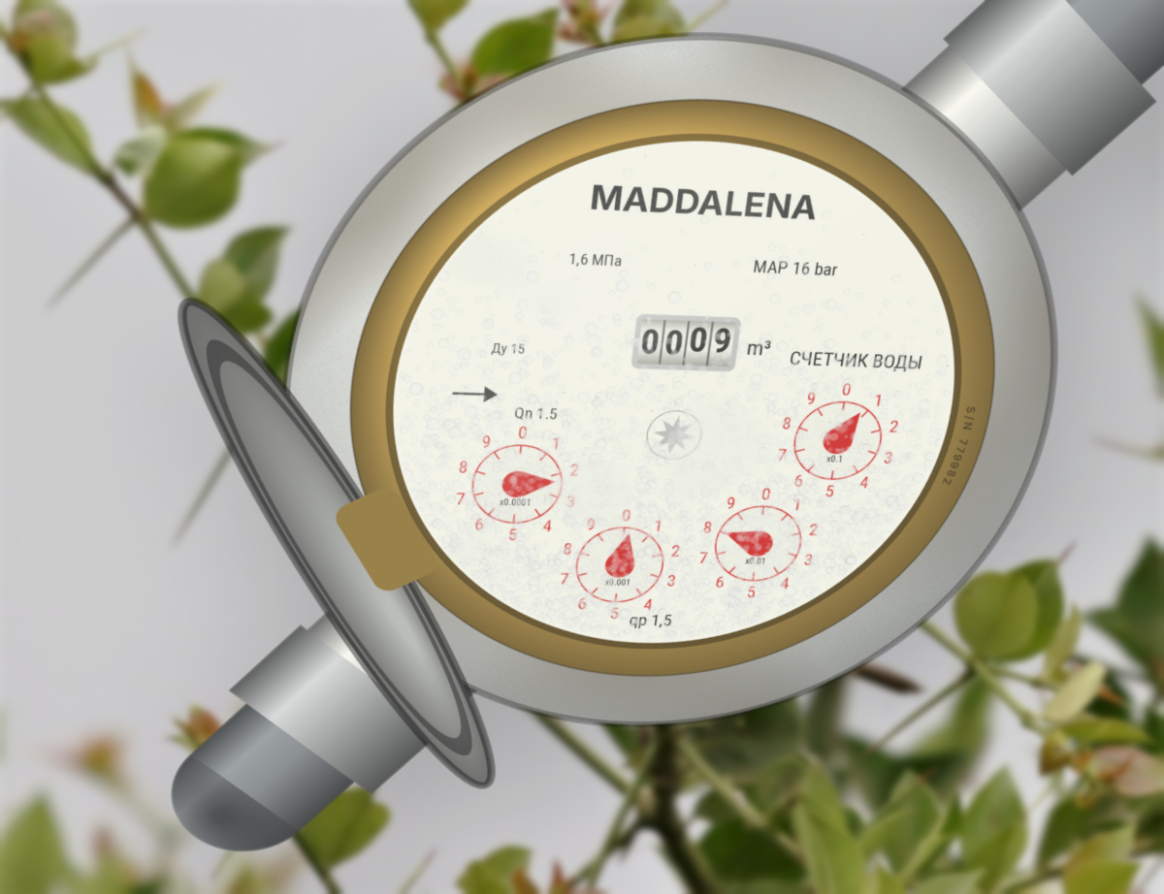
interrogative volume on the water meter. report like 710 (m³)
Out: 9.0802 (m³)
